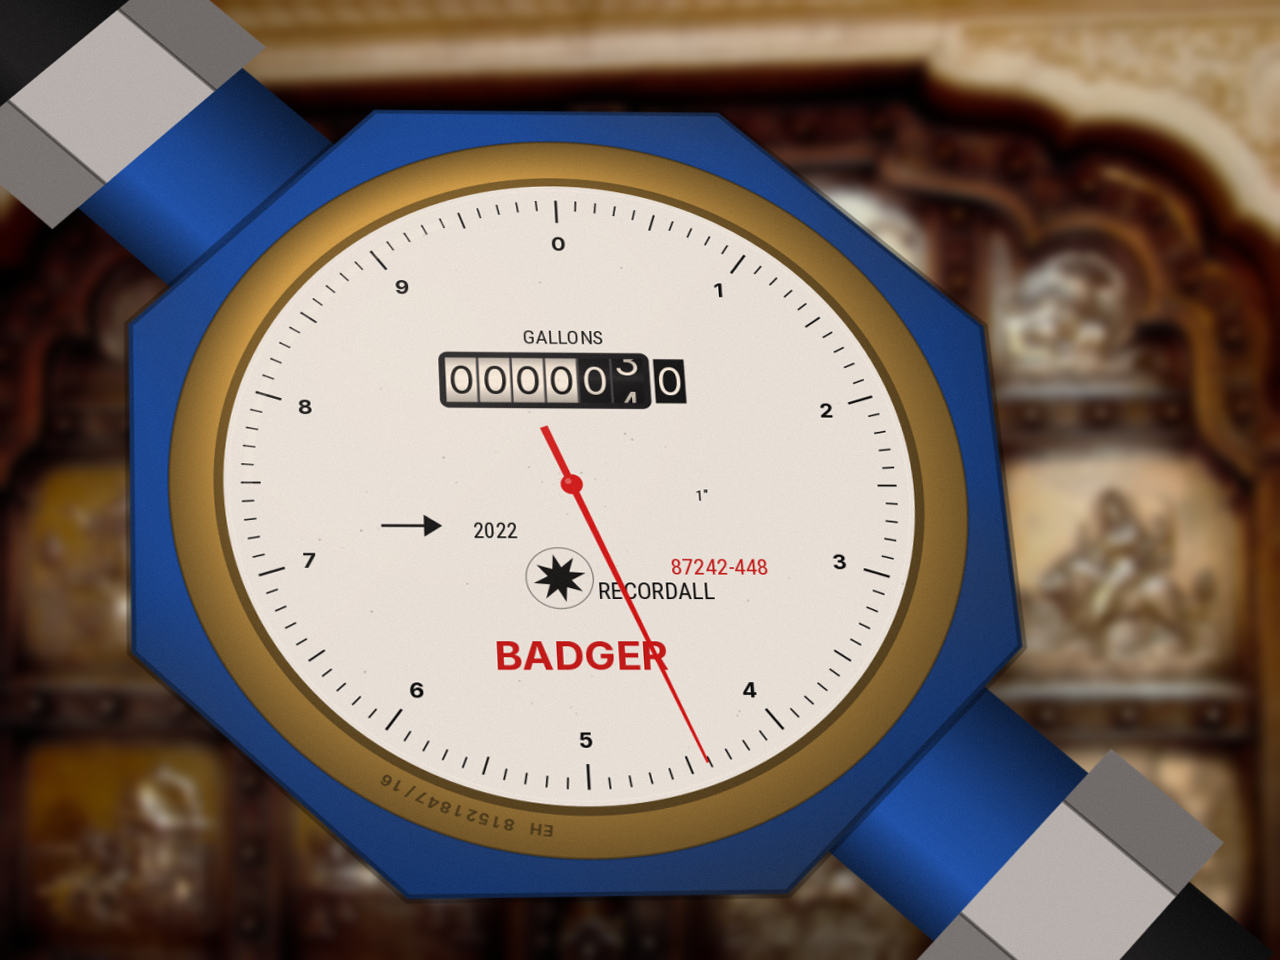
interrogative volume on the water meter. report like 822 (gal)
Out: 34.4 (gal)
